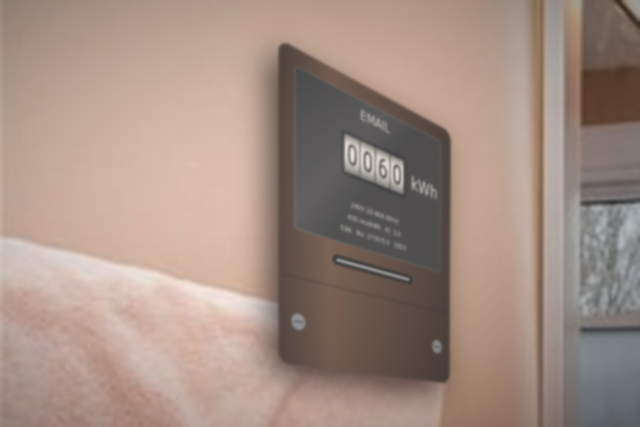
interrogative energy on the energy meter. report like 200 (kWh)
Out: 60 (kWh)
